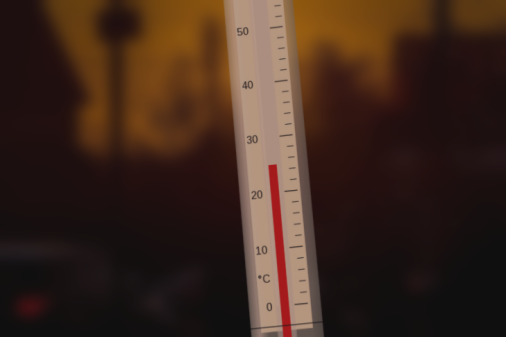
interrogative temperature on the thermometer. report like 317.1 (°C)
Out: 25 (°C)
